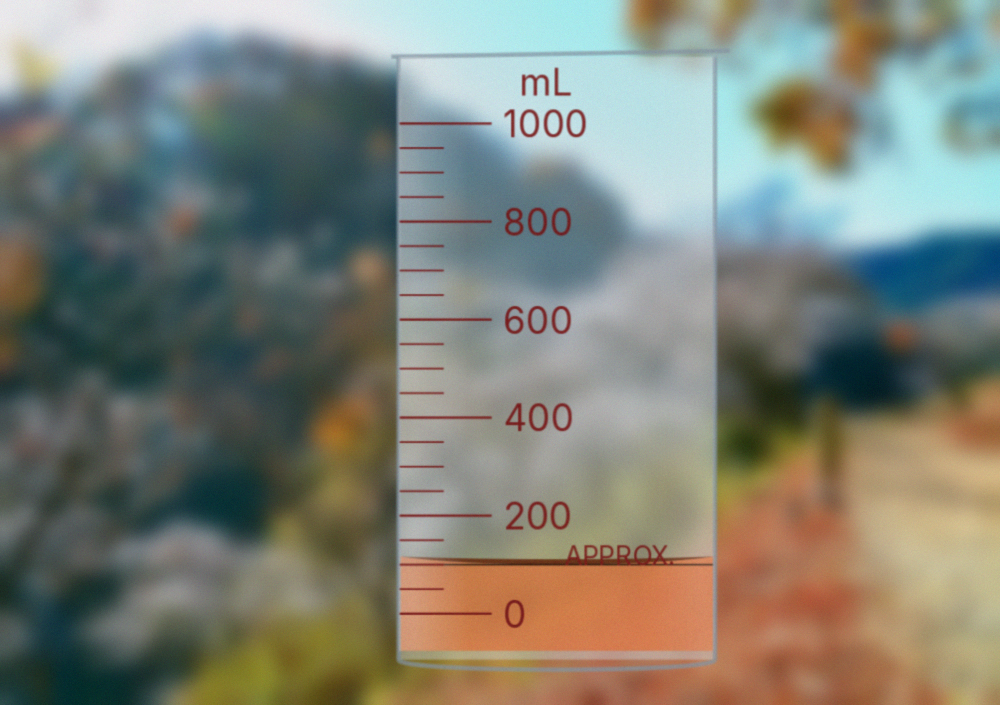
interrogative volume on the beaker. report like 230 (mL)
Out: 100 (mL)
